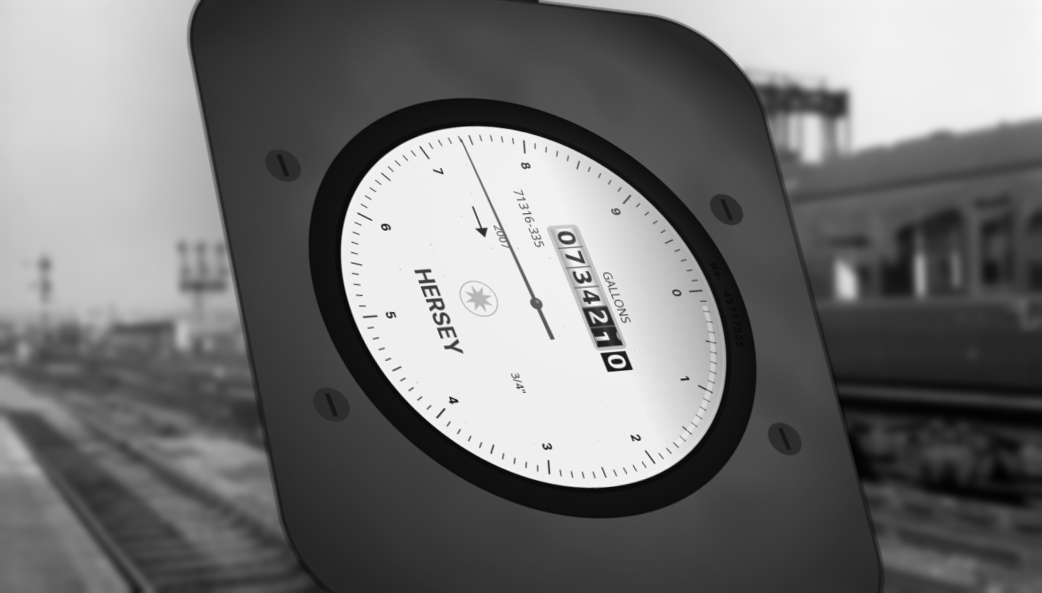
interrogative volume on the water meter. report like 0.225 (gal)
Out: 734207.4 (gal)
